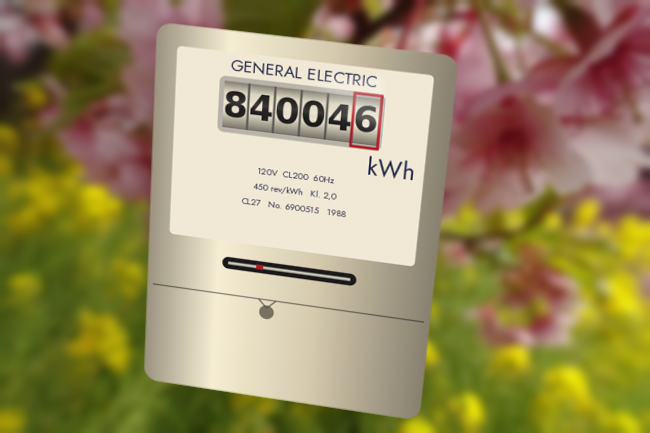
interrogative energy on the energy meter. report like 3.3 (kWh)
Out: 84004.6 (kWh)
